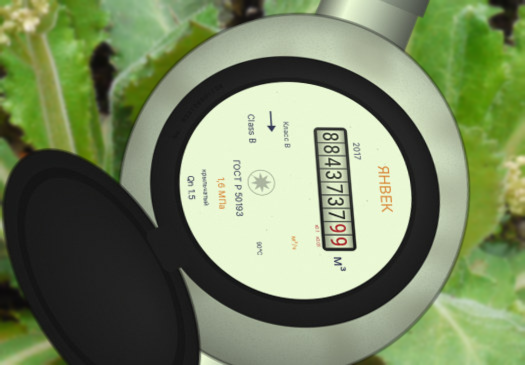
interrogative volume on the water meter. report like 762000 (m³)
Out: 8843737.99 (m³)
